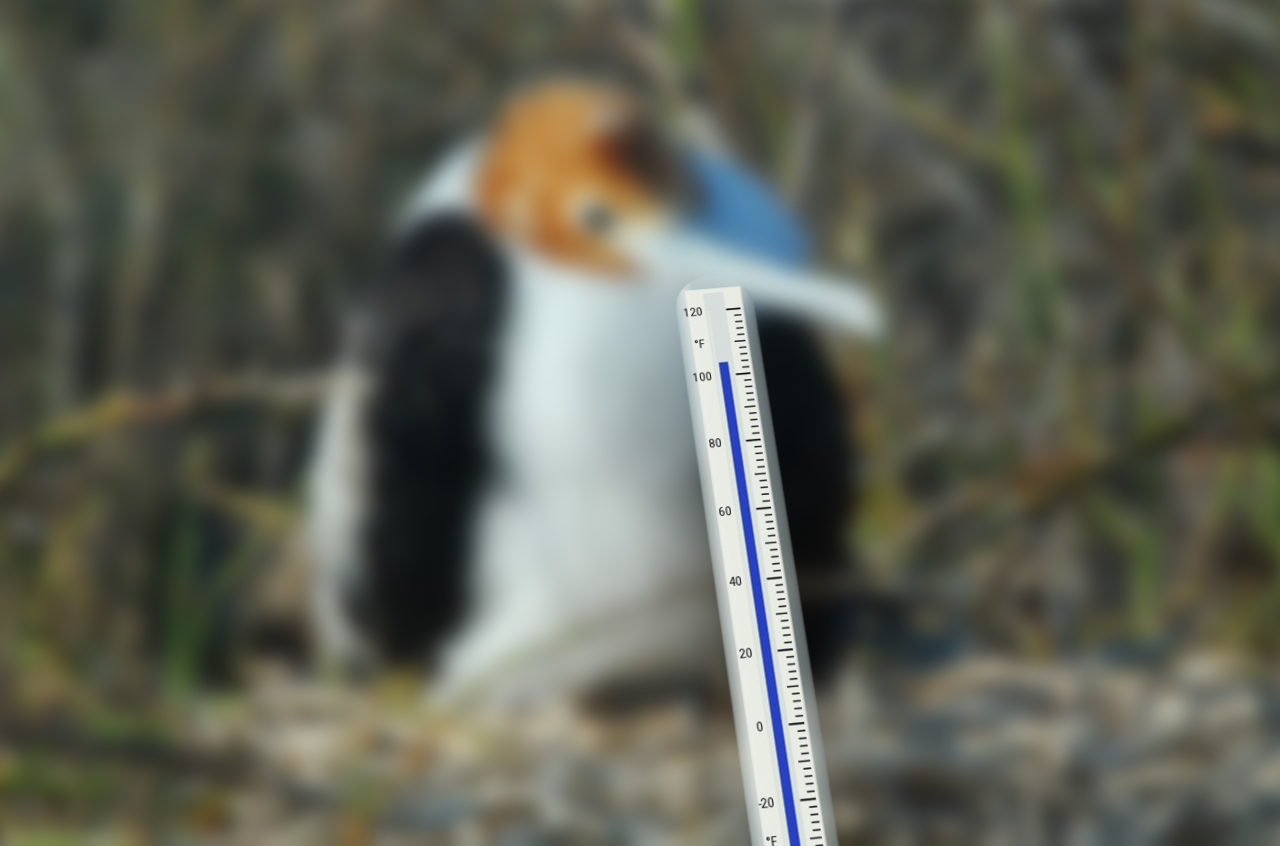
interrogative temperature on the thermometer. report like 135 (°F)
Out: 104 (°F)
